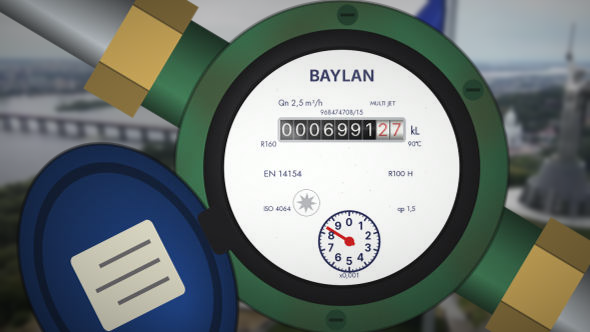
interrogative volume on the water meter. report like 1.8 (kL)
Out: 6991.278 (kL)
